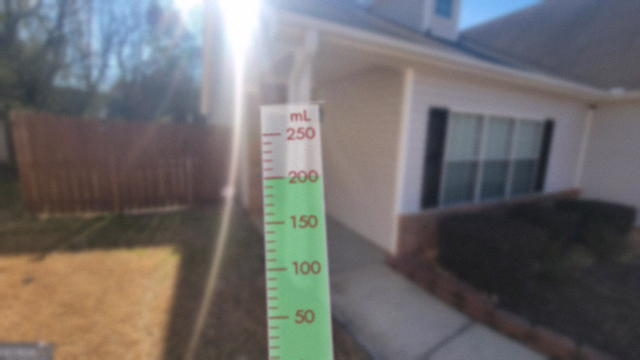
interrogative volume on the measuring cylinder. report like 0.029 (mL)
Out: 200 (mL)
